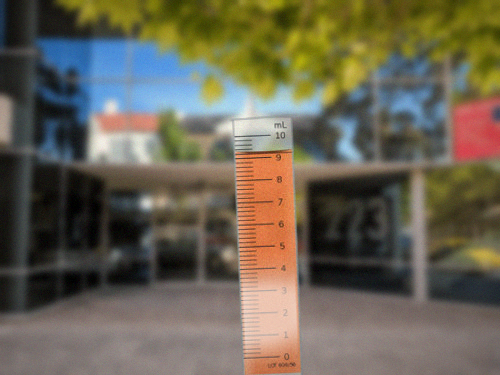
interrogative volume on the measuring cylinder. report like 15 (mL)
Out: 9.2 (mL)
